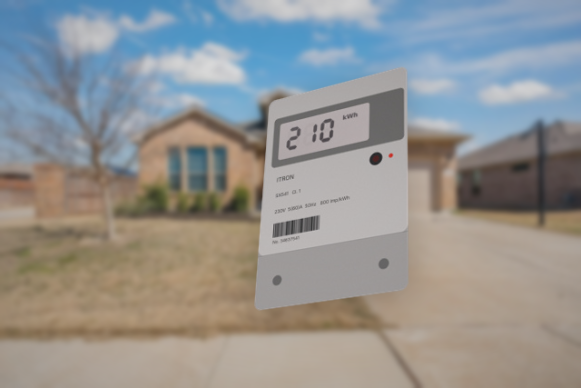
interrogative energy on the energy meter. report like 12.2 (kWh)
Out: 210 (kWh)
